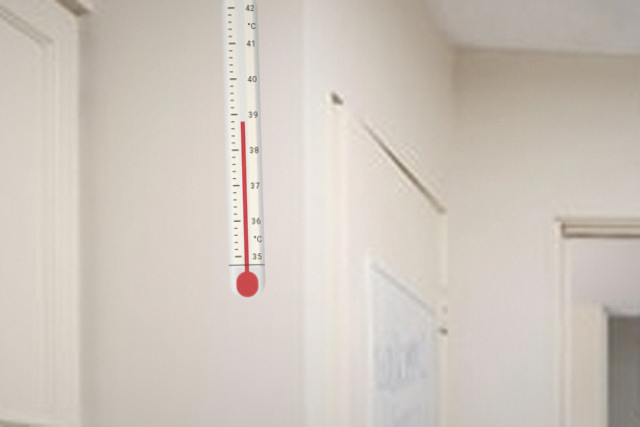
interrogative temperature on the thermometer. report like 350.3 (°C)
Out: 38.8 (°C)
